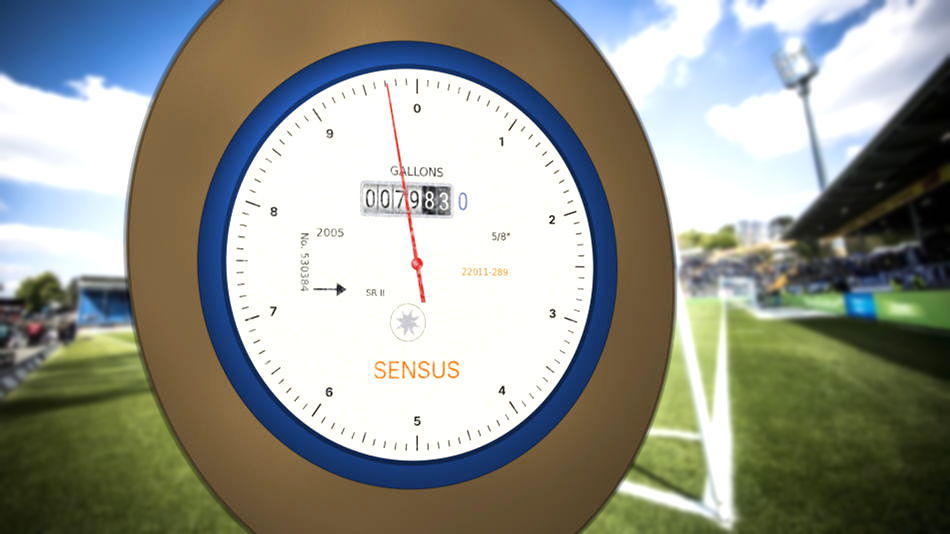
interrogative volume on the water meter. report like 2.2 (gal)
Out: 79829.7 (gal)
